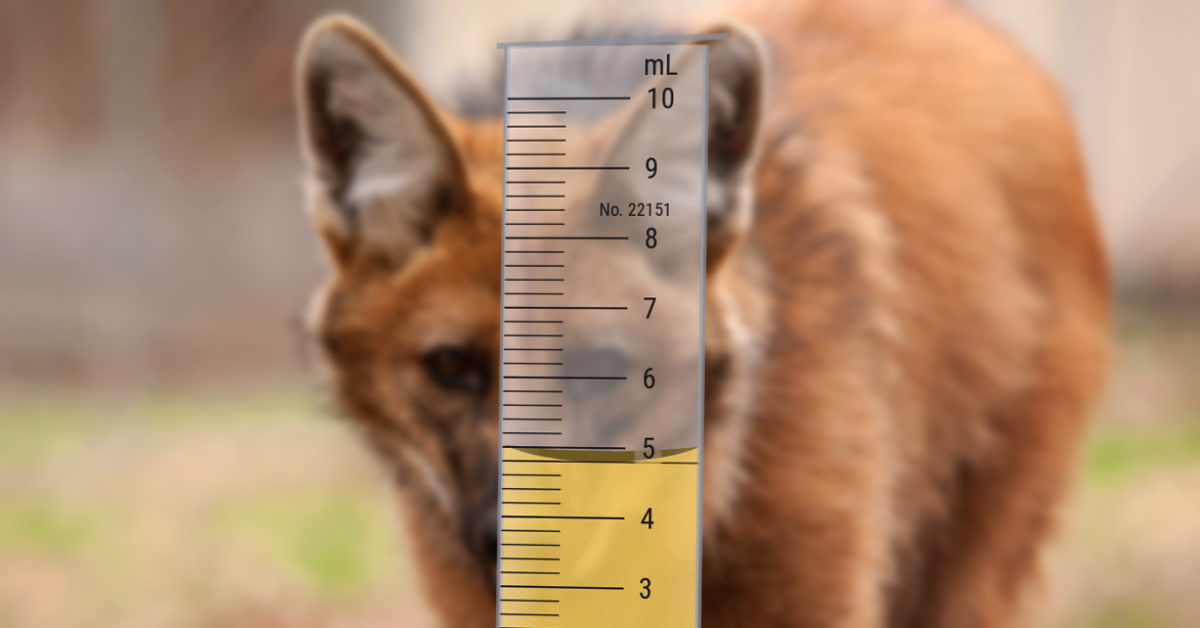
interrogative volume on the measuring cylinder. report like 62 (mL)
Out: 4.8 (mL)
